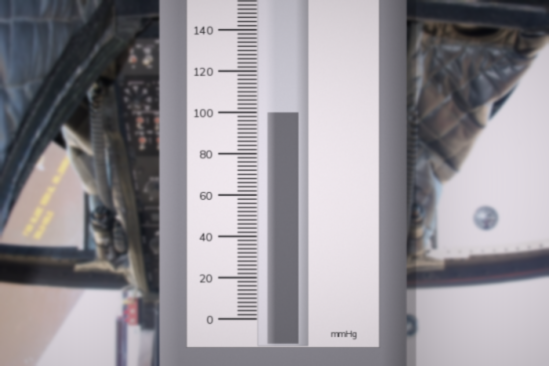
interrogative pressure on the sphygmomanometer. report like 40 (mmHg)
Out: 100 (mmHg)
